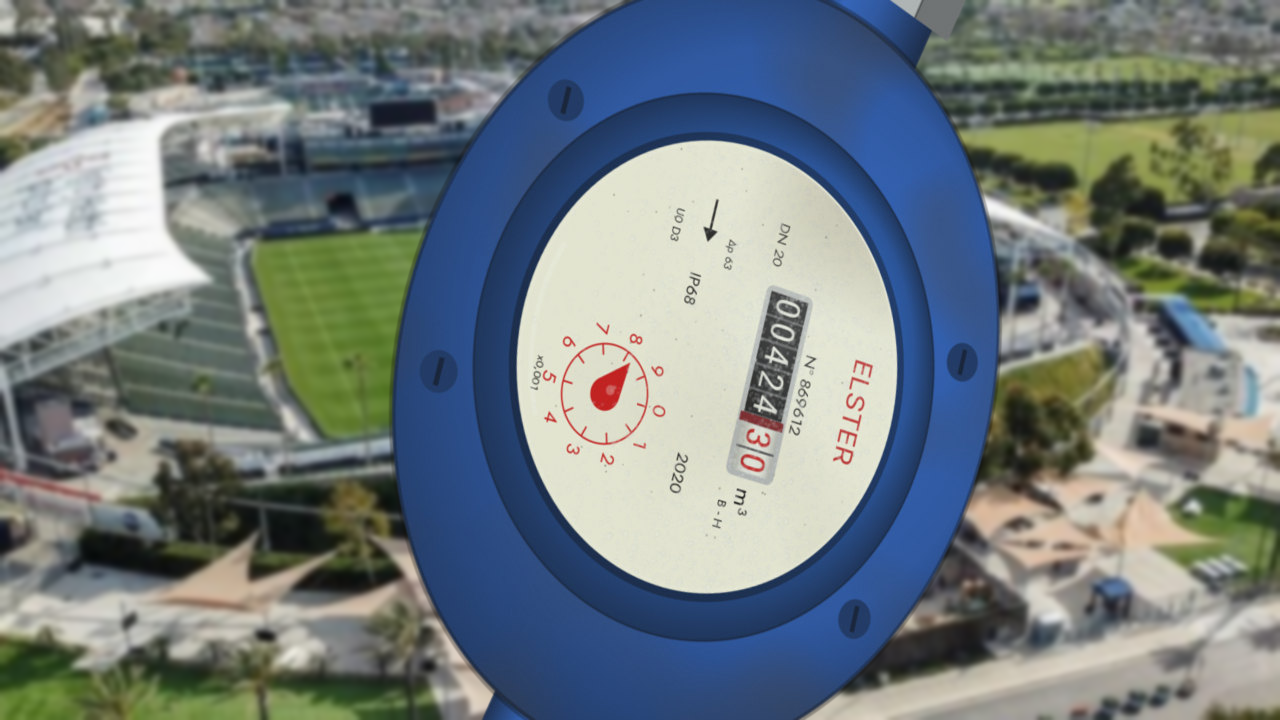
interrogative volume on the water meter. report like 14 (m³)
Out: 424.308 (m³)
